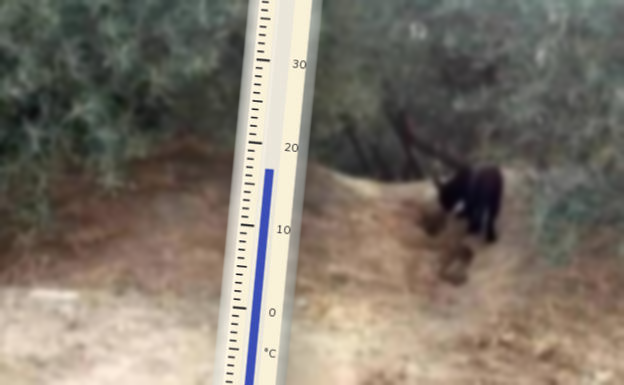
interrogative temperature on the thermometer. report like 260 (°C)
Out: 17 (°C)
